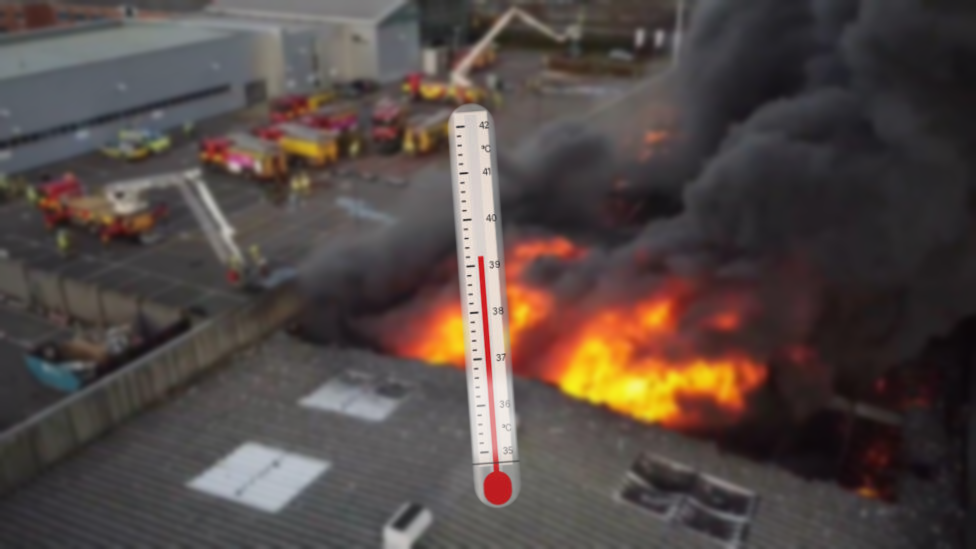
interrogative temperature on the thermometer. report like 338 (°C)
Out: 39.2 (°C)
